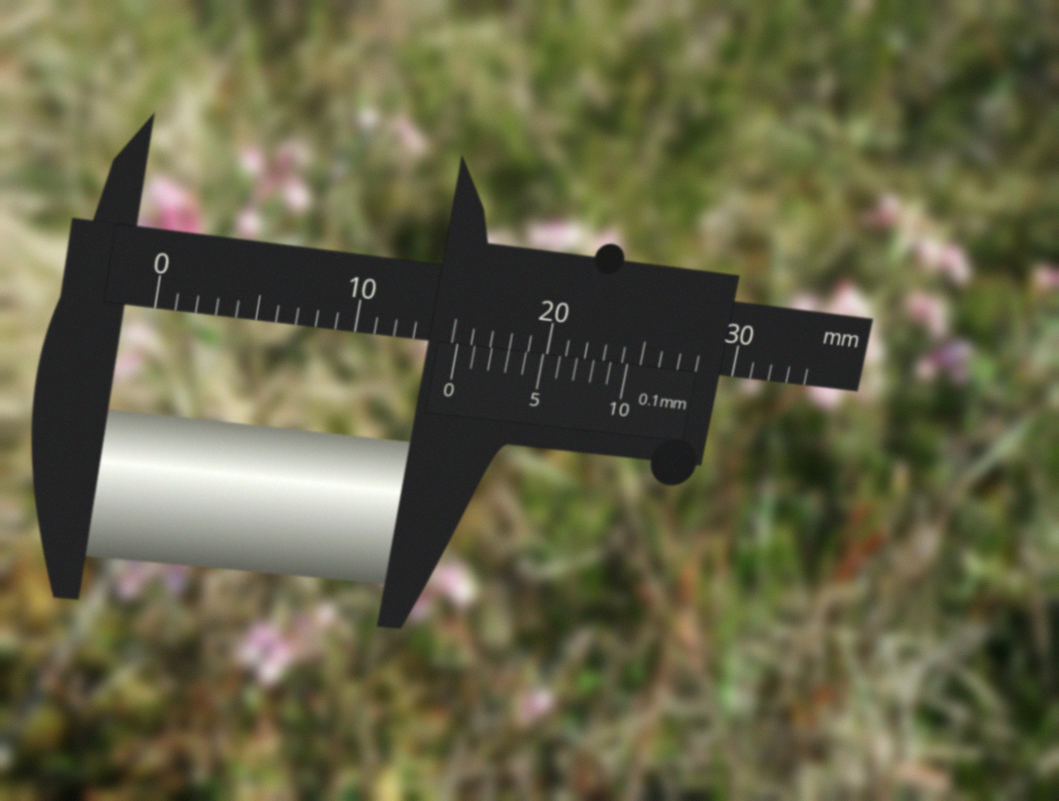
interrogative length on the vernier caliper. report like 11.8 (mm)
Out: 15.3 (mm)
